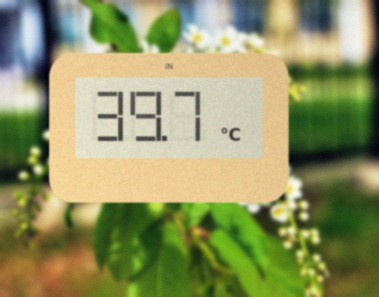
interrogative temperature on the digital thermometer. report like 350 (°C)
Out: 39.7 (°C)
